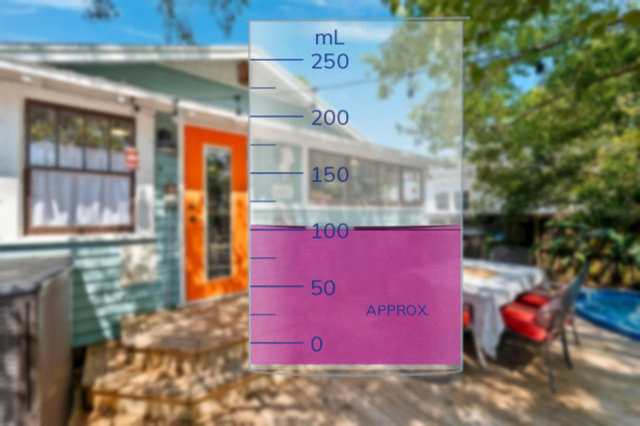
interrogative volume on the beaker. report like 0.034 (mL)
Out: 100 (mL)
